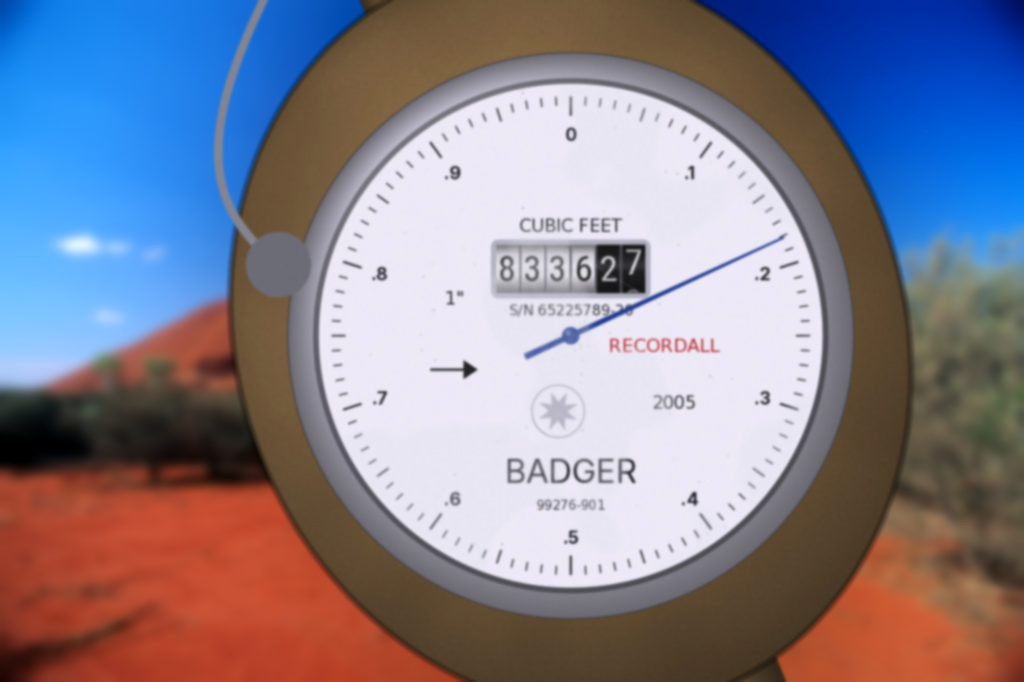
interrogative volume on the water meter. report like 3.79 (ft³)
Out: 833627.18 (ft³)
